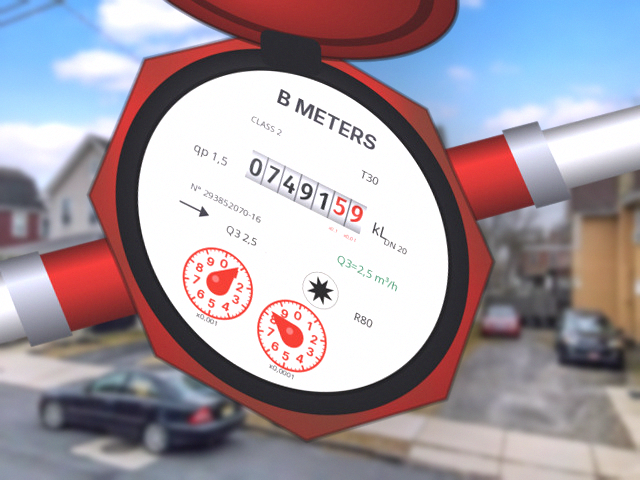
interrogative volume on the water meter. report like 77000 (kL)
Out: 7491.5908 (kL)
